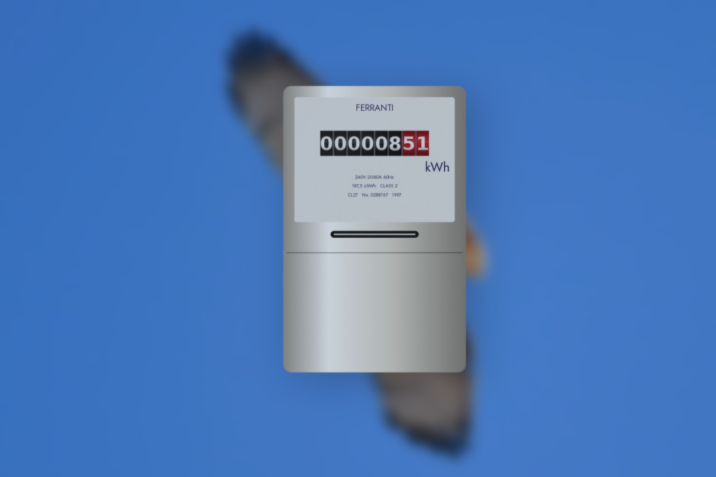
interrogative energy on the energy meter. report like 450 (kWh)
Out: 8.51 (kWh)
